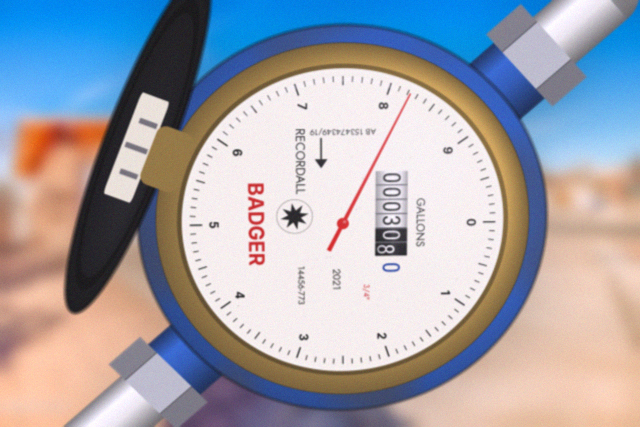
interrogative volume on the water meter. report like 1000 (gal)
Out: 3078.2 (gal)
